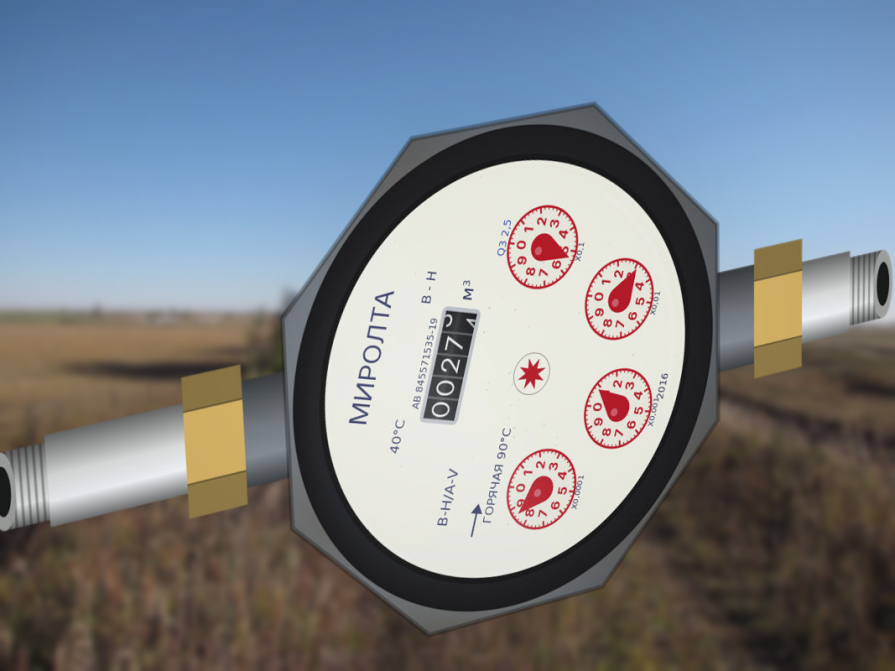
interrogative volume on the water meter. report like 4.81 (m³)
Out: 273.5308 (m³)
